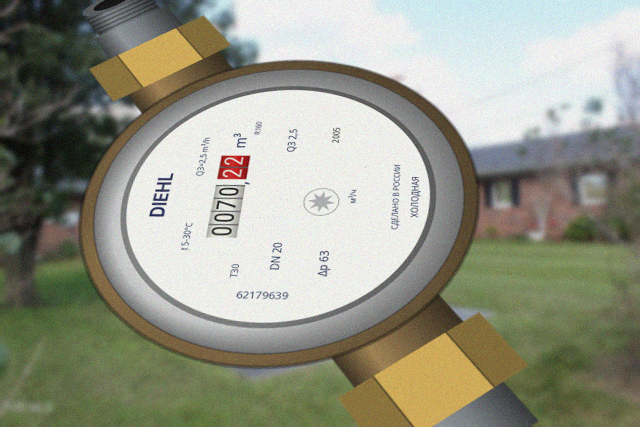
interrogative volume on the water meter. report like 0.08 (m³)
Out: 70.22 (m³)
